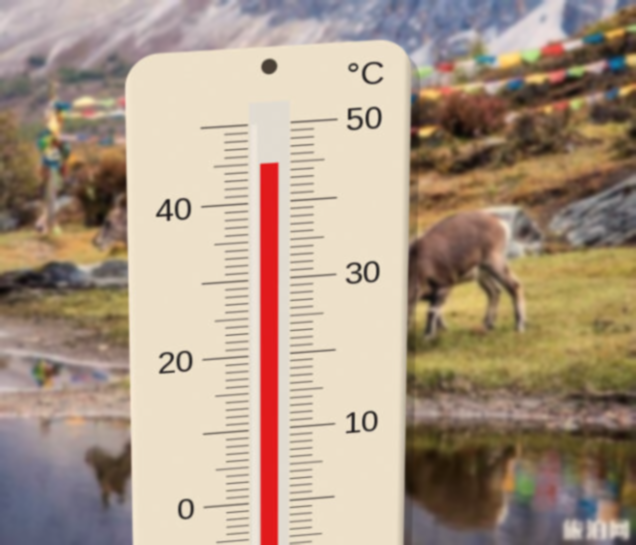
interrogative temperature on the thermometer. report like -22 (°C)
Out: 45 (°C)
